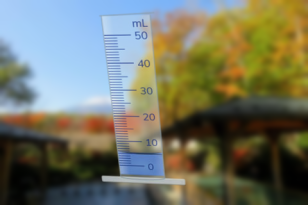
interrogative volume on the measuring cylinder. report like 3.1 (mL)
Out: 5 (mL)
